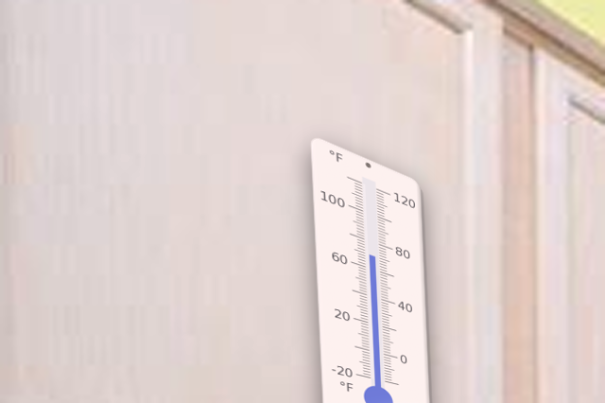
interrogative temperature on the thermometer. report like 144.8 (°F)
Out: 70 (°F)
